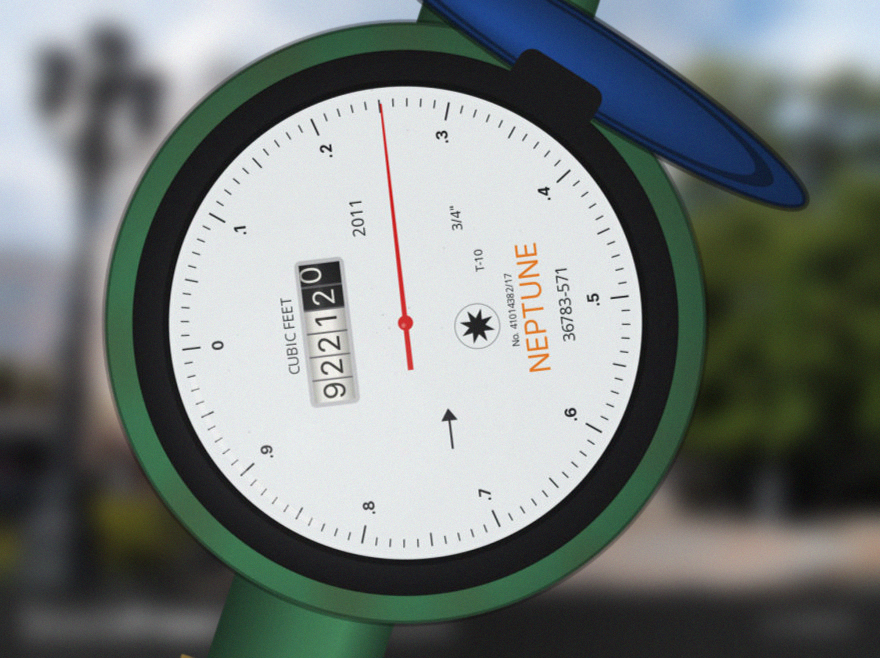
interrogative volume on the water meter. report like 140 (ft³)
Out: 922120.25 (ft³)
